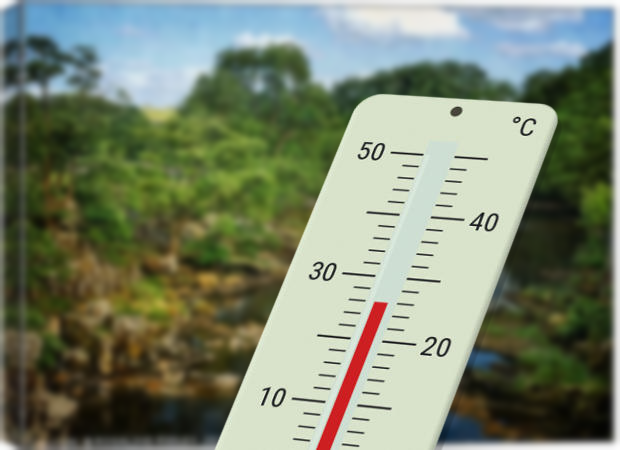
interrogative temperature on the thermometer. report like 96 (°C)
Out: 26 (°C)
